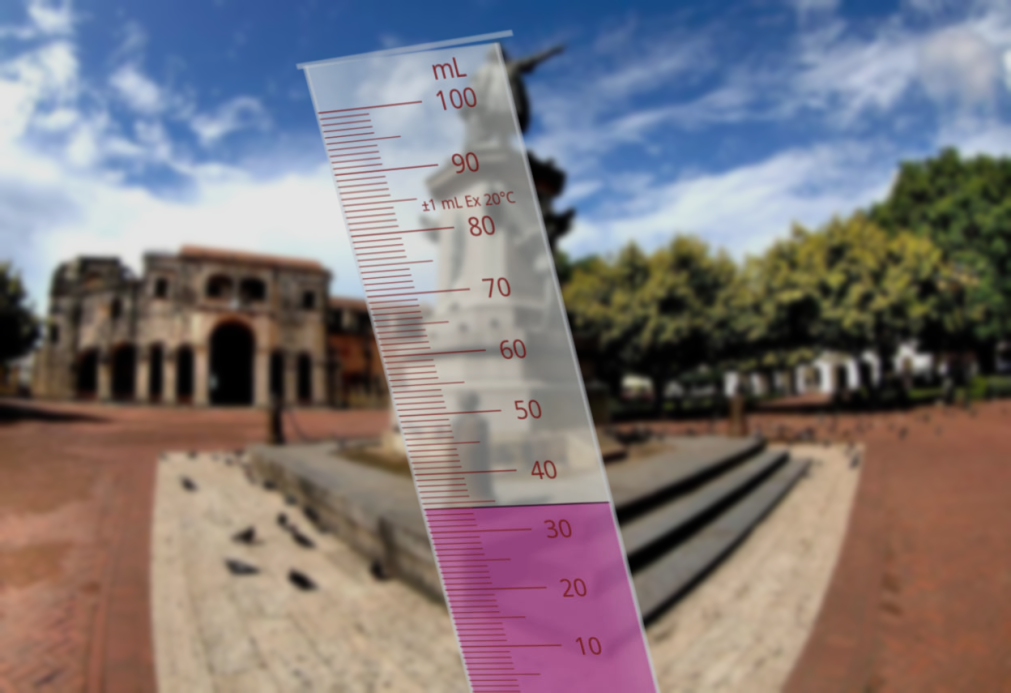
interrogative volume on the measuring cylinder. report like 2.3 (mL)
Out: 34 (mL)
